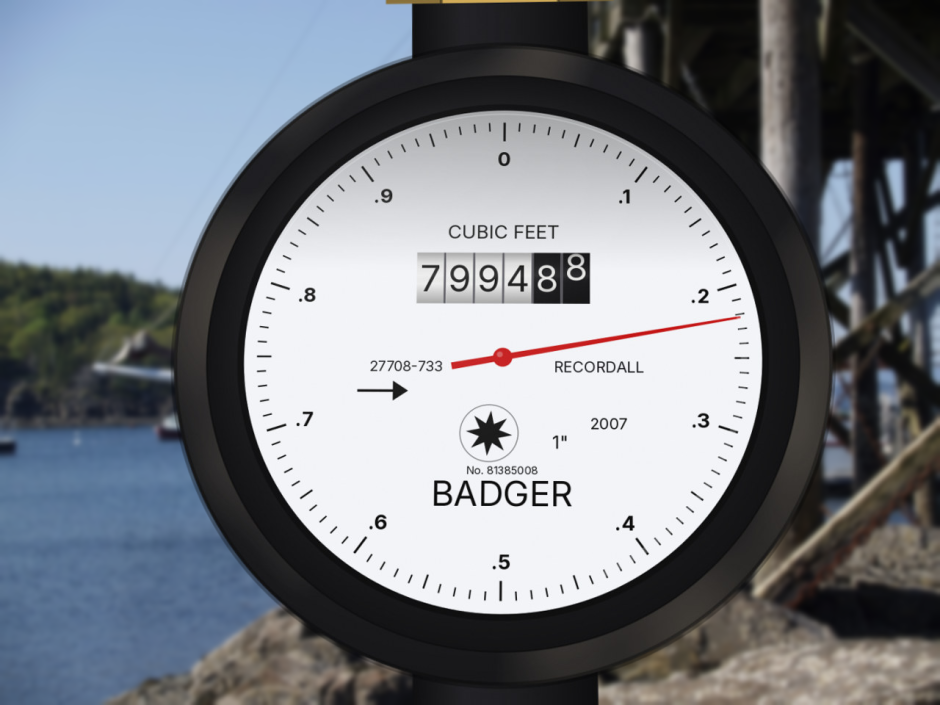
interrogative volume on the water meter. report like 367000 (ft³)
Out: 799488.22 (ft³)
